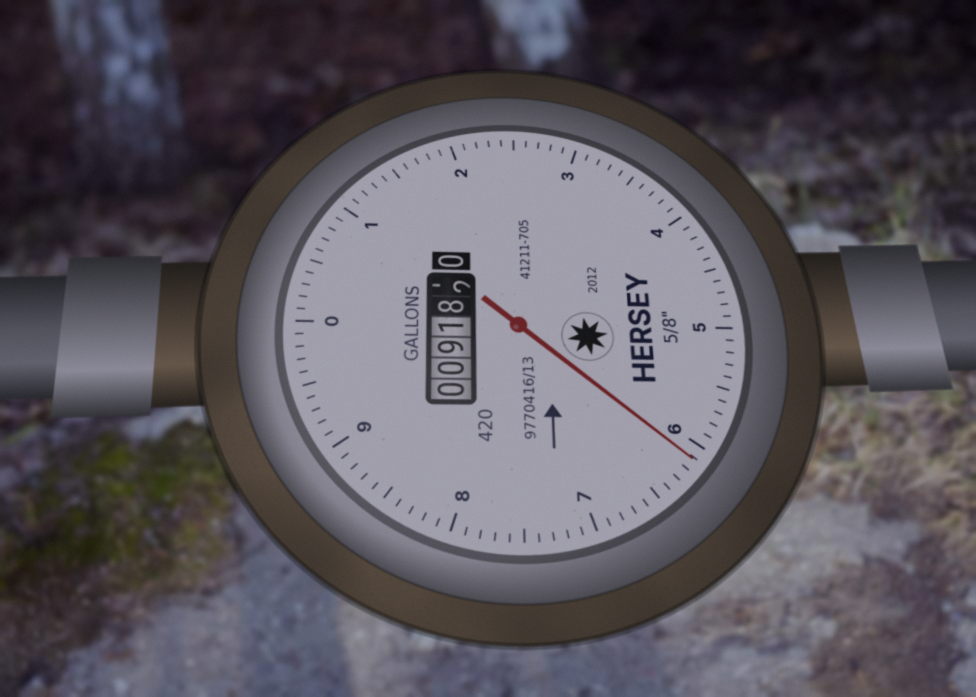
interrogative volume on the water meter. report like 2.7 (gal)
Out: 91816.1 (gal)
